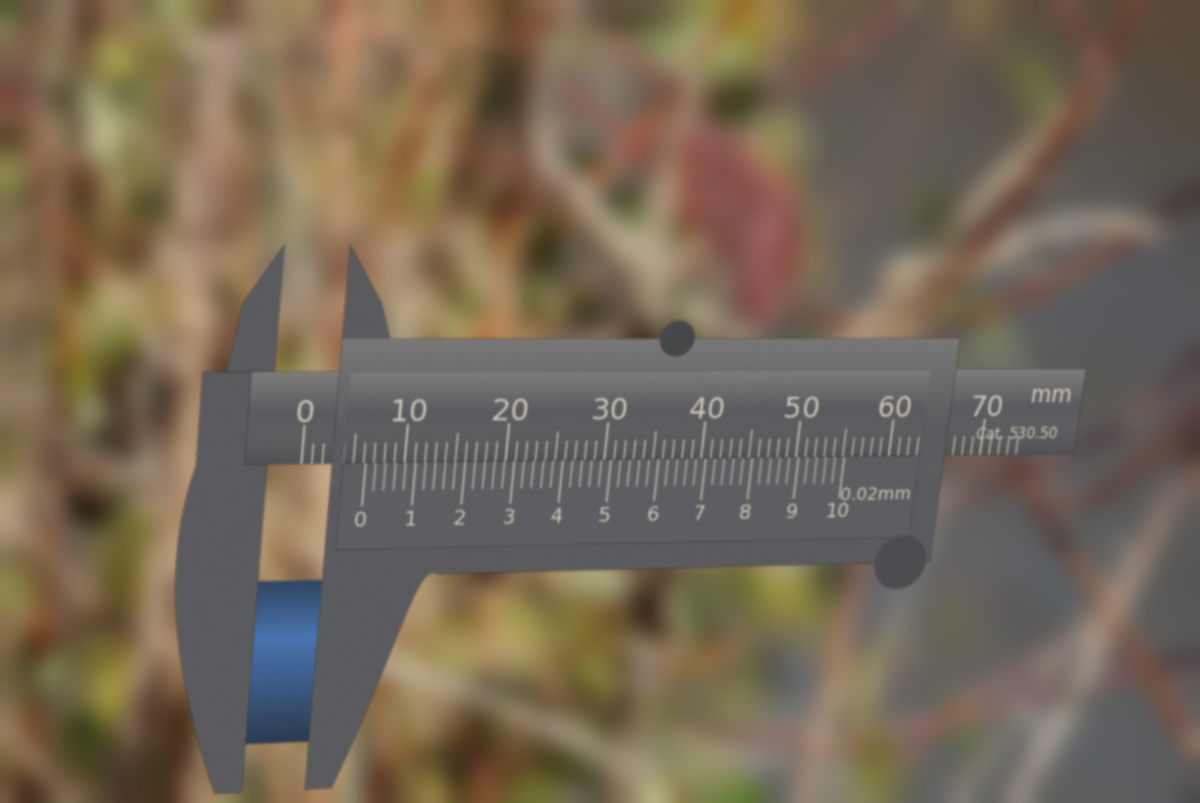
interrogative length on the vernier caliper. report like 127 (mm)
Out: 6.2 (mm)
